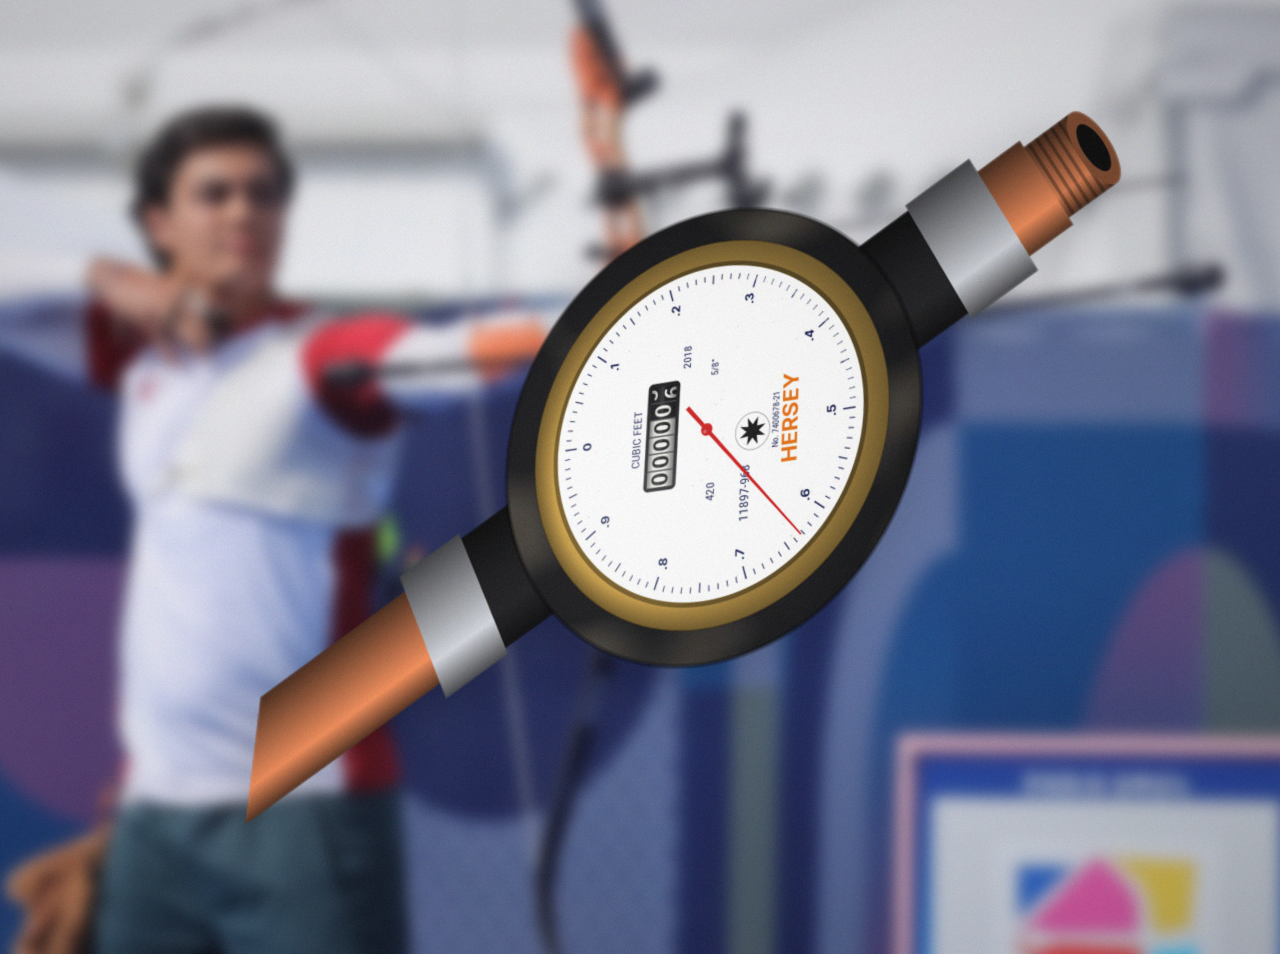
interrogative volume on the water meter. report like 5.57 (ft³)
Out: 5.63 (ft³)
